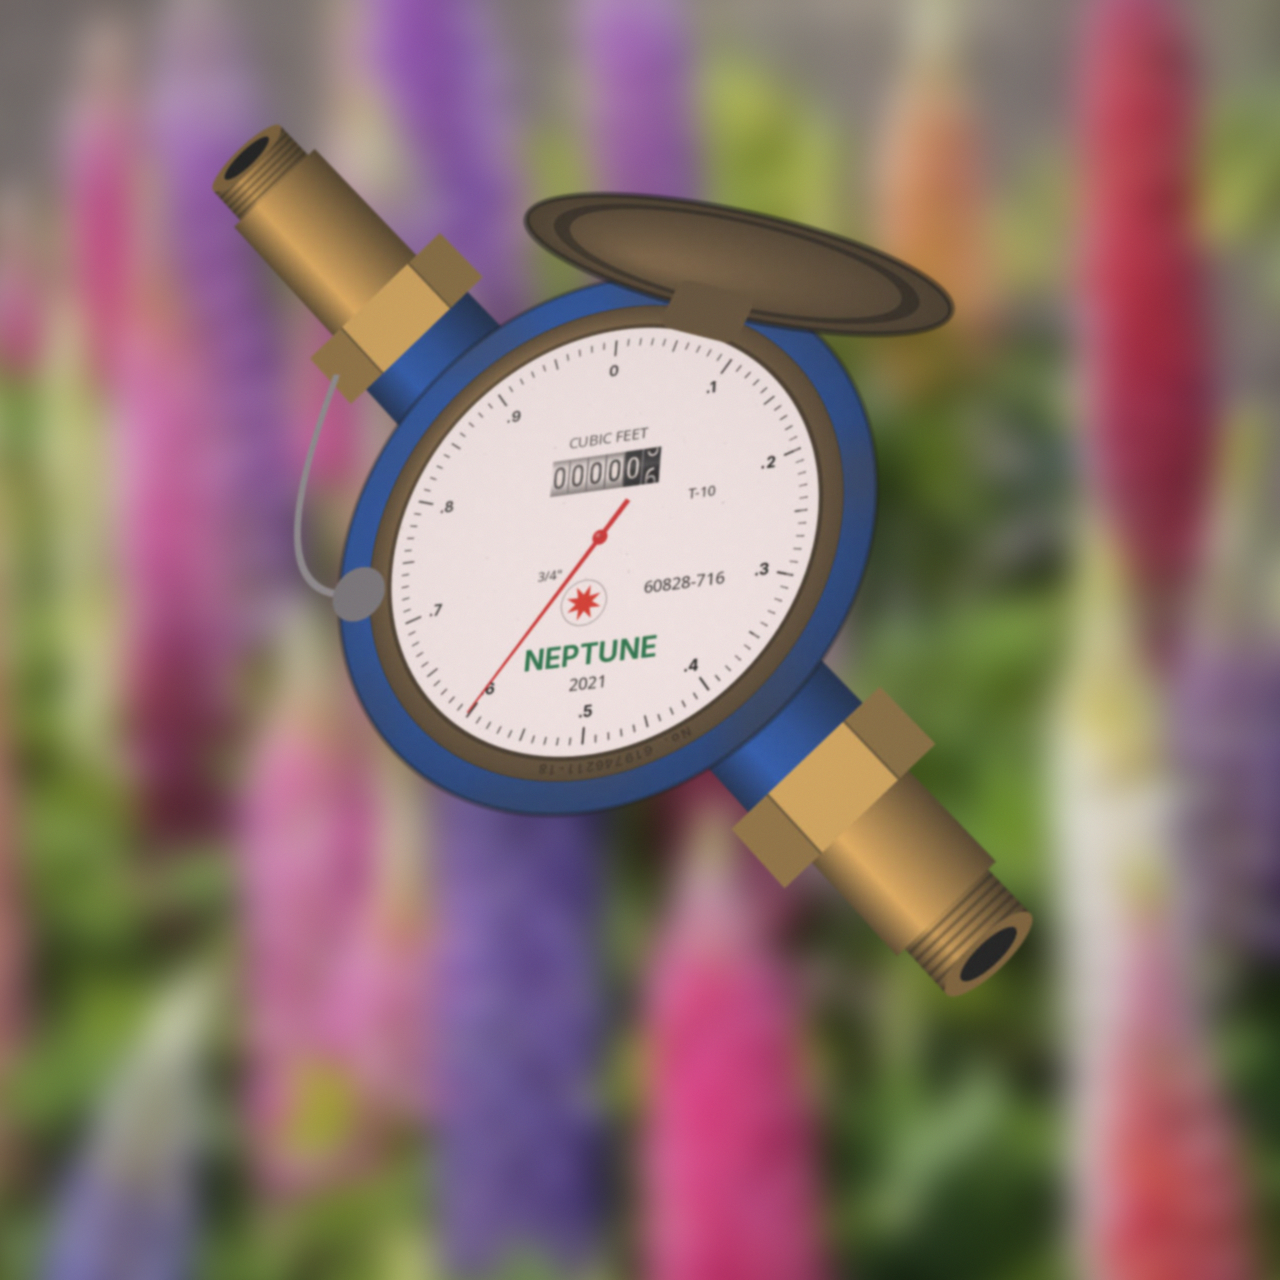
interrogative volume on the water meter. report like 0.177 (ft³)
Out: 5.60 (ft³)
